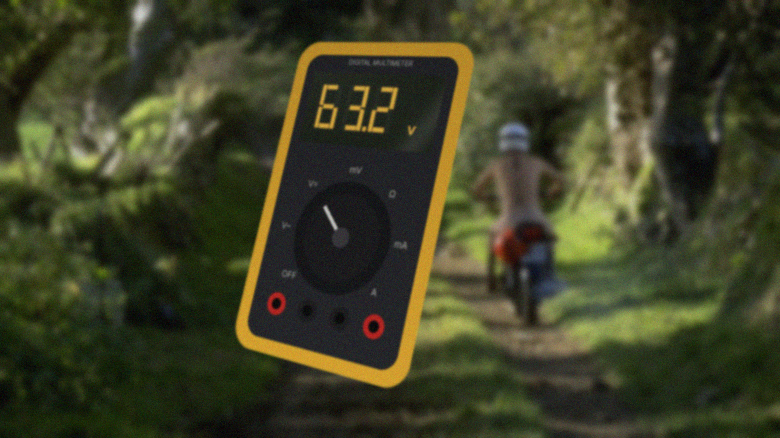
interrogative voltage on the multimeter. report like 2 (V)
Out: 63.2 (V)
